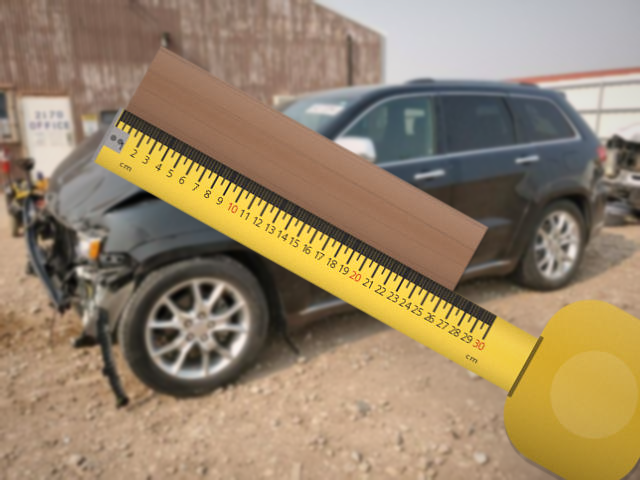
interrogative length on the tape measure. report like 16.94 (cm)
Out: 26.5 (cm)
